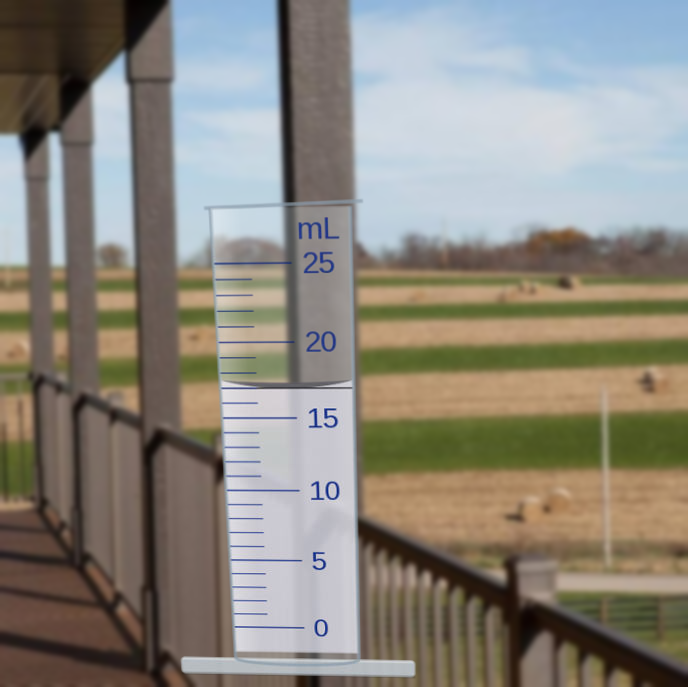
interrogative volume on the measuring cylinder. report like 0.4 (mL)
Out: 17 (mL)
